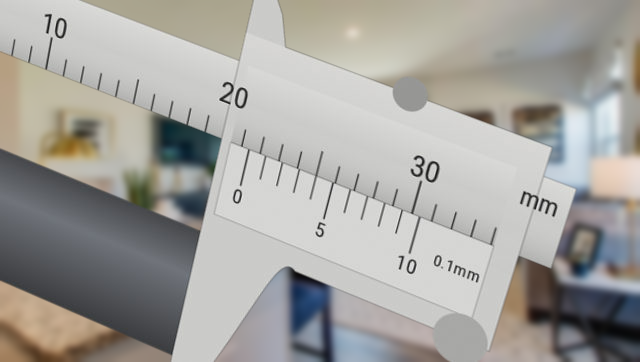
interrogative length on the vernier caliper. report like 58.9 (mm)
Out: 21.4 (mm)
